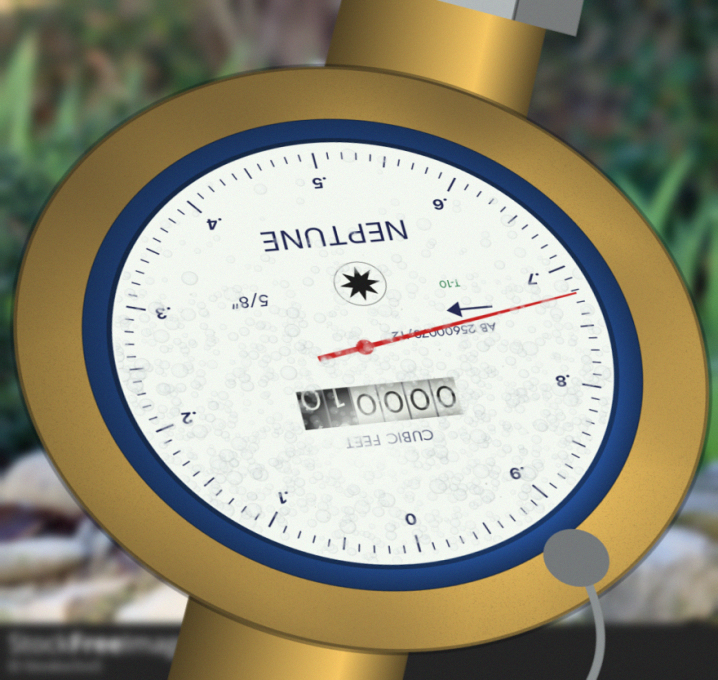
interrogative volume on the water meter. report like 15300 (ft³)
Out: 9.72 (ft³)
